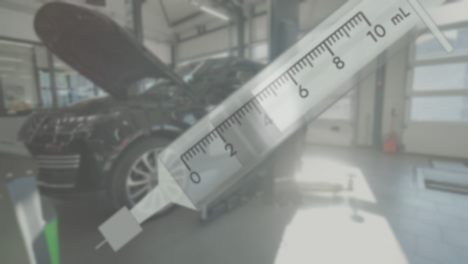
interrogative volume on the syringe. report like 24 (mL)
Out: 2 (mL)
